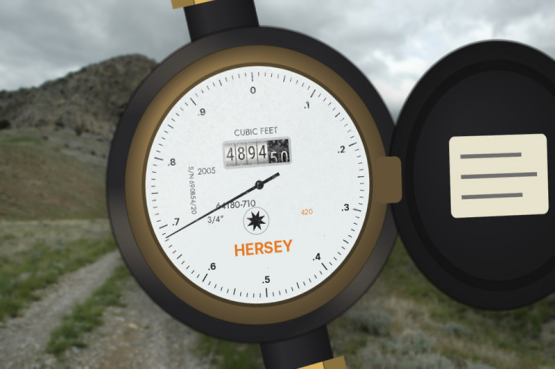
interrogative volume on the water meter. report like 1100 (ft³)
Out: 489449.68 (ft³)
